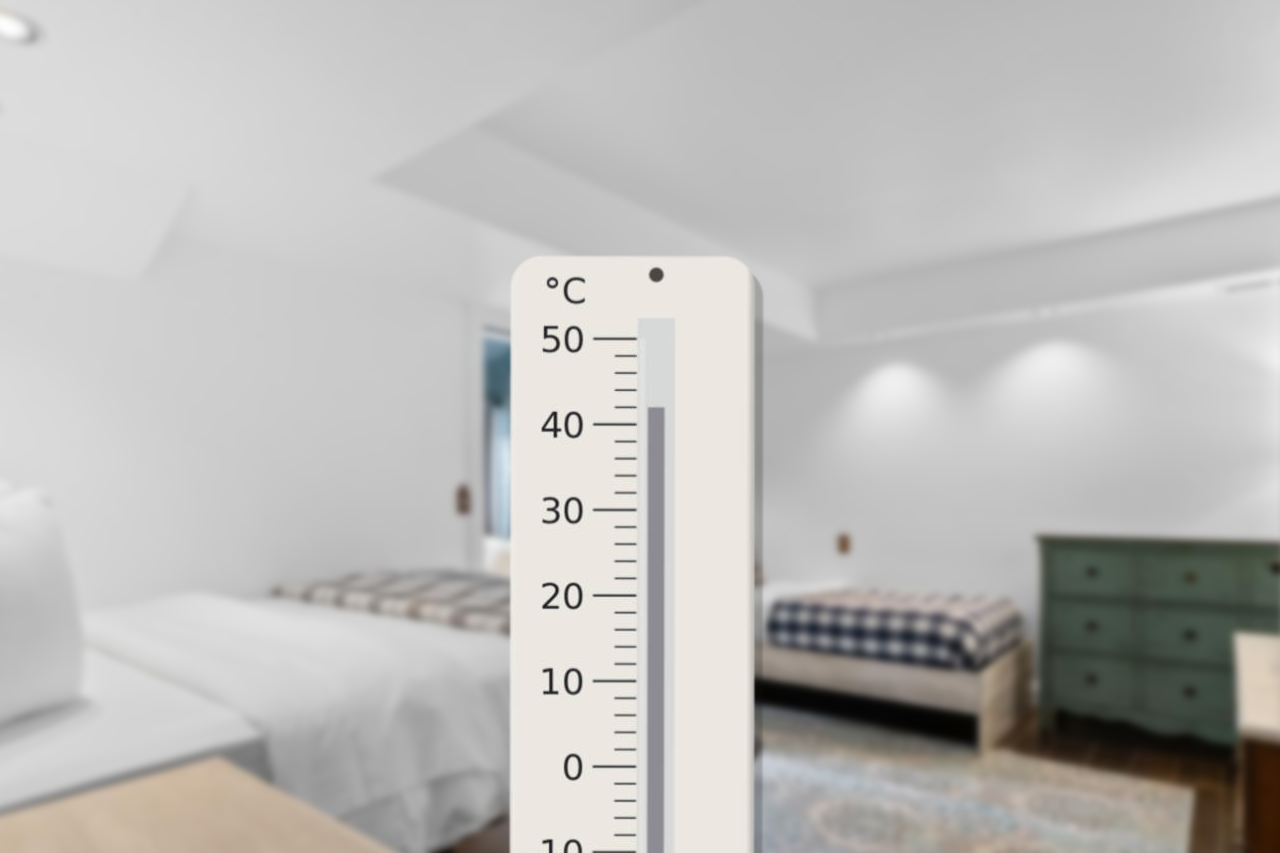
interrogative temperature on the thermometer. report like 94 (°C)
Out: 42 (°C)
